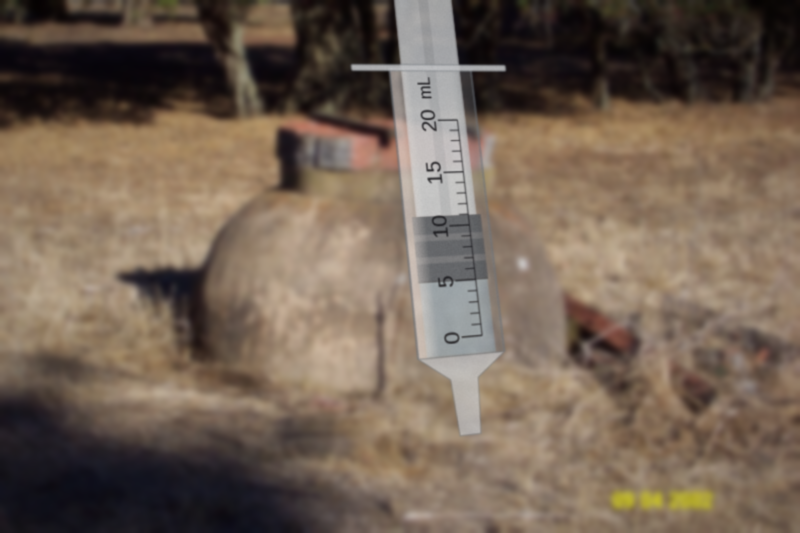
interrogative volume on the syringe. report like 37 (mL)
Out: 5 (mL)
